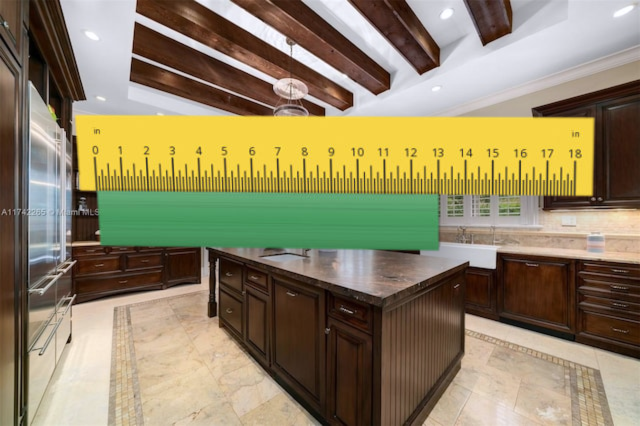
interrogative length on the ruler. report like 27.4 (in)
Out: 13 (in)
